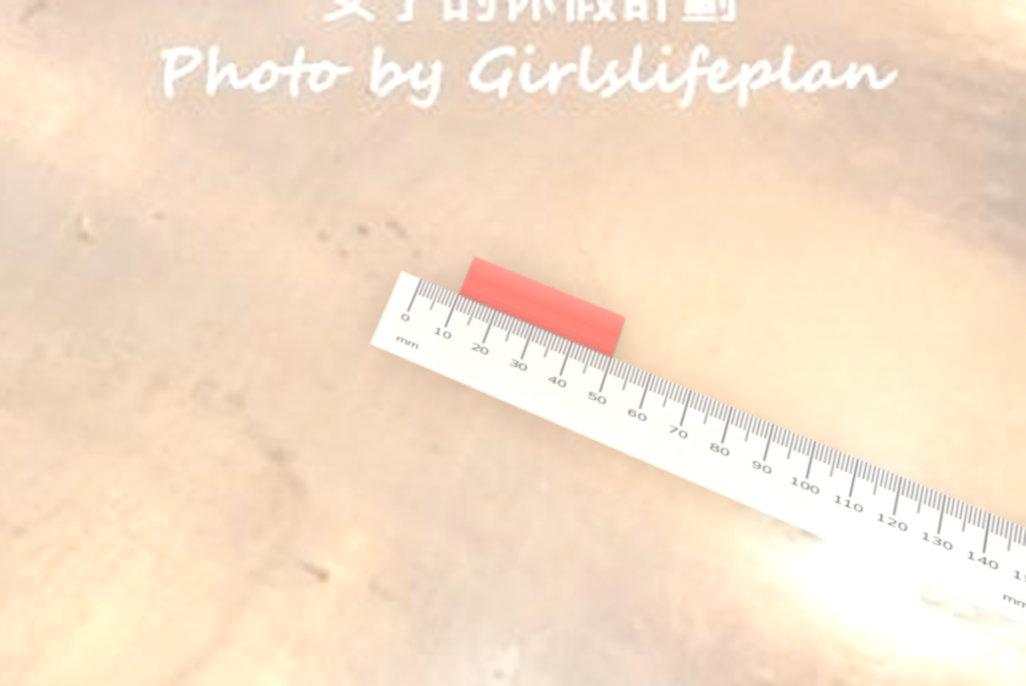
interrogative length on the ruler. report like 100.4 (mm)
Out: 40 (mm)
